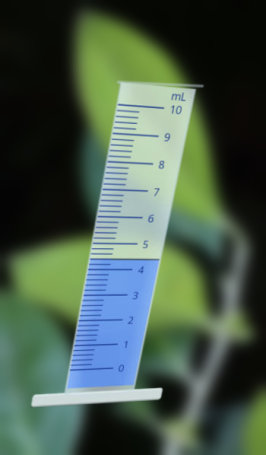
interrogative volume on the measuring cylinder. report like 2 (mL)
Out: 4.4 (mL)
